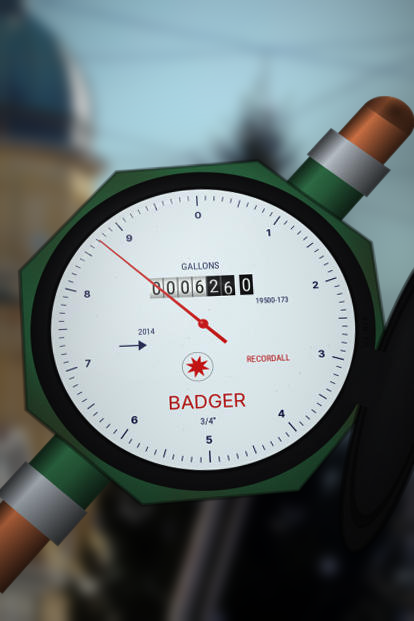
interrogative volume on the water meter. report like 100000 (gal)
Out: 6258.7 (gal)
